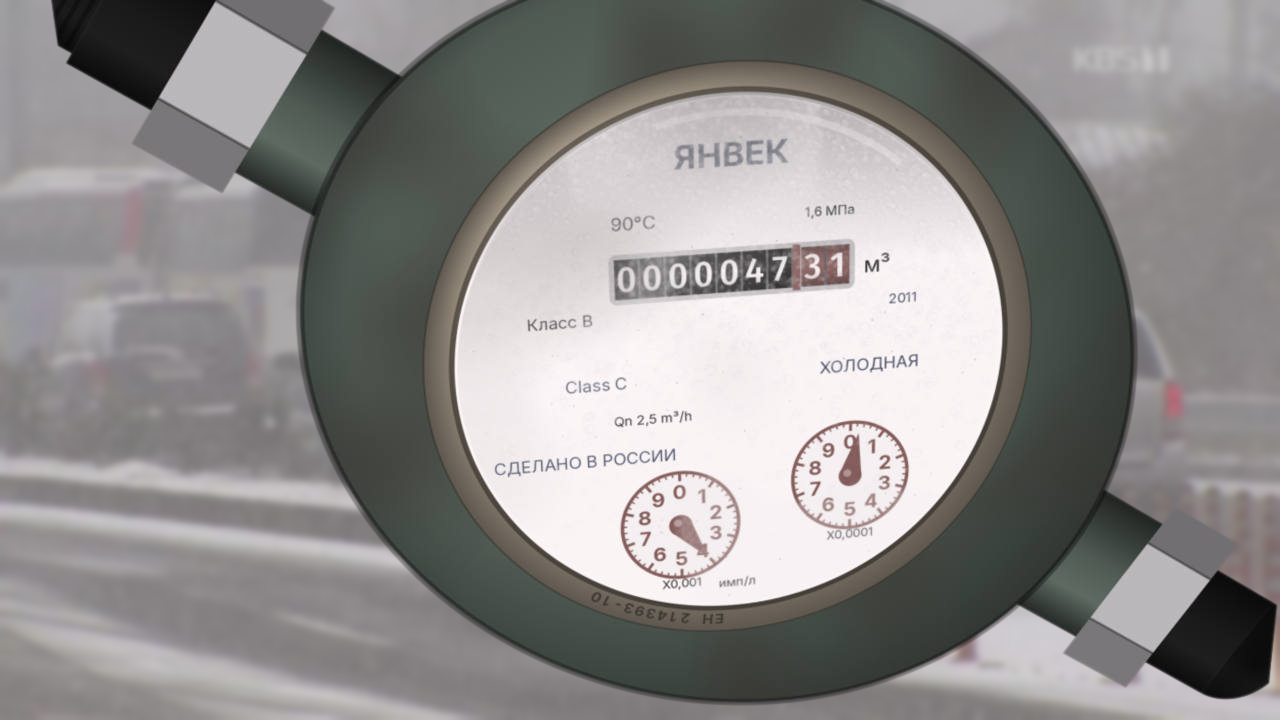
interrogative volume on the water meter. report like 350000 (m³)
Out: 47.3140 (m³)
